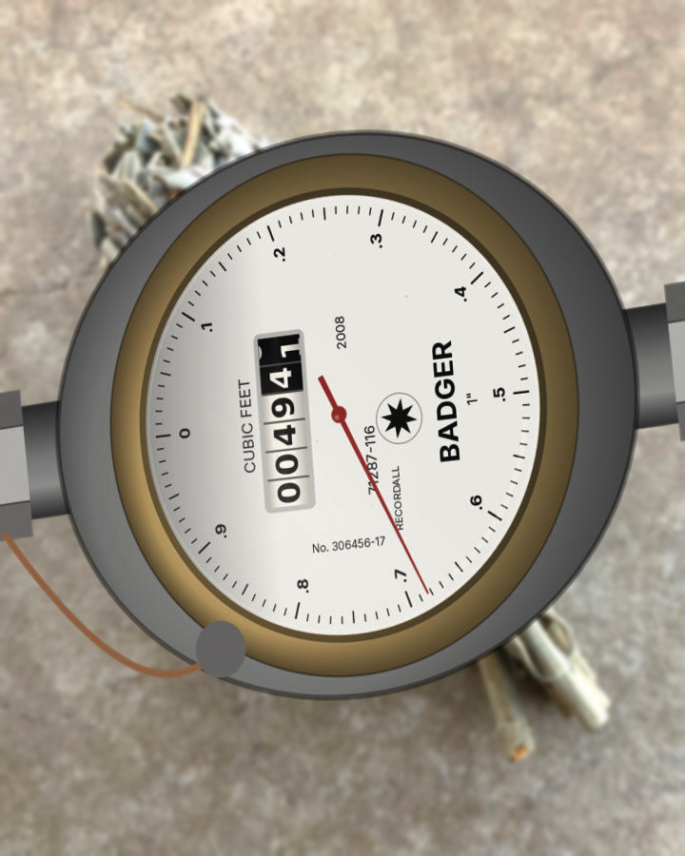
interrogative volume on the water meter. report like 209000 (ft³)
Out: 4940.68 (ft³)
